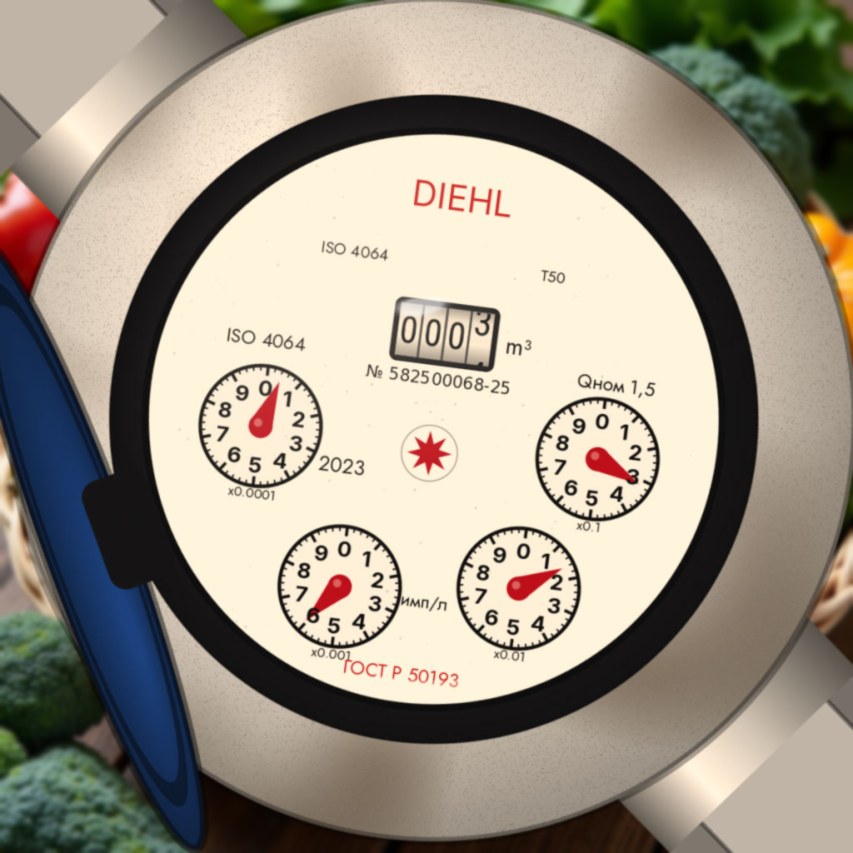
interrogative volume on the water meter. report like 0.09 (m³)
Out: 3.3160 (m³)
